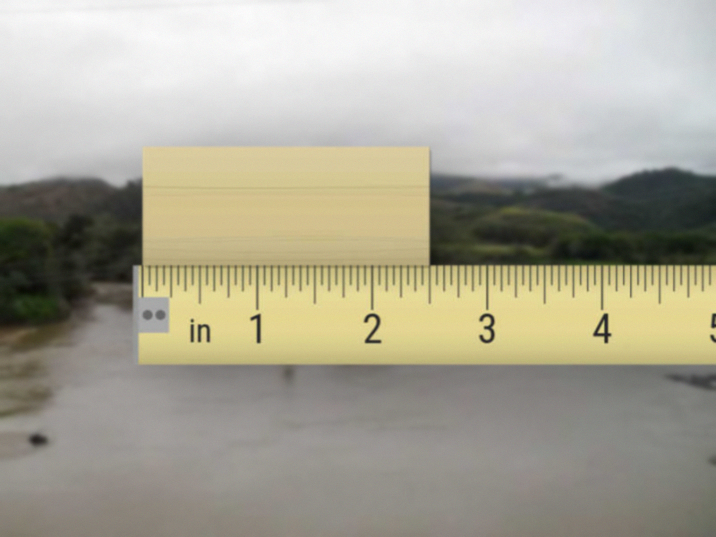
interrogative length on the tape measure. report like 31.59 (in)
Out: 2.5 (in)
